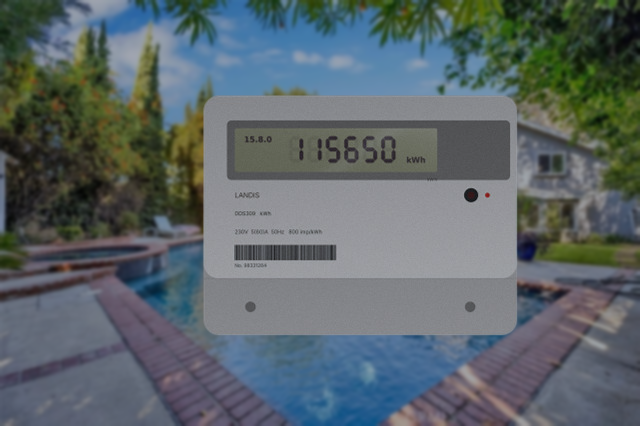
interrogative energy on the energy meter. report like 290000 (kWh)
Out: 115650 (kWh)
